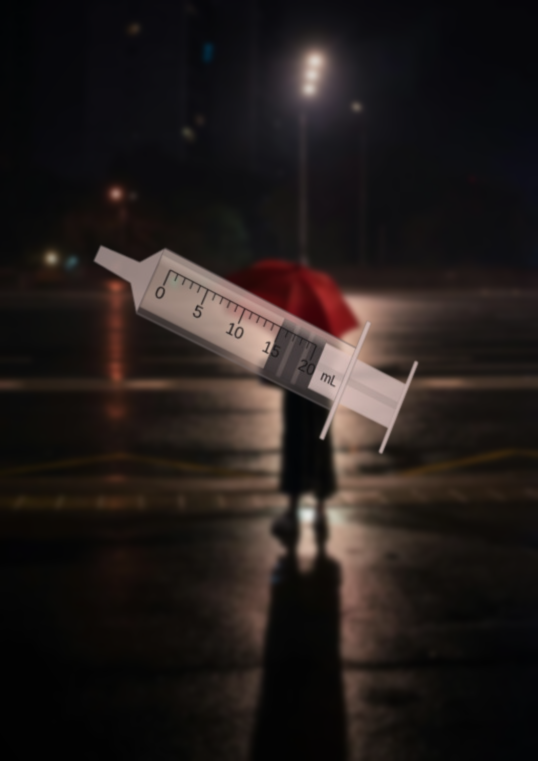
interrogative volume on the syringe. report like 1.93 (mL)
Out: 15 (mL)
